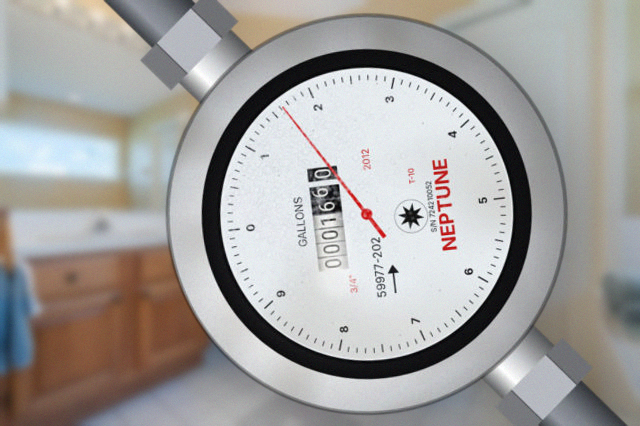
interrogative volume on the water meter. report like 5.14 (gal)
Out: 1661.6 (gal)
